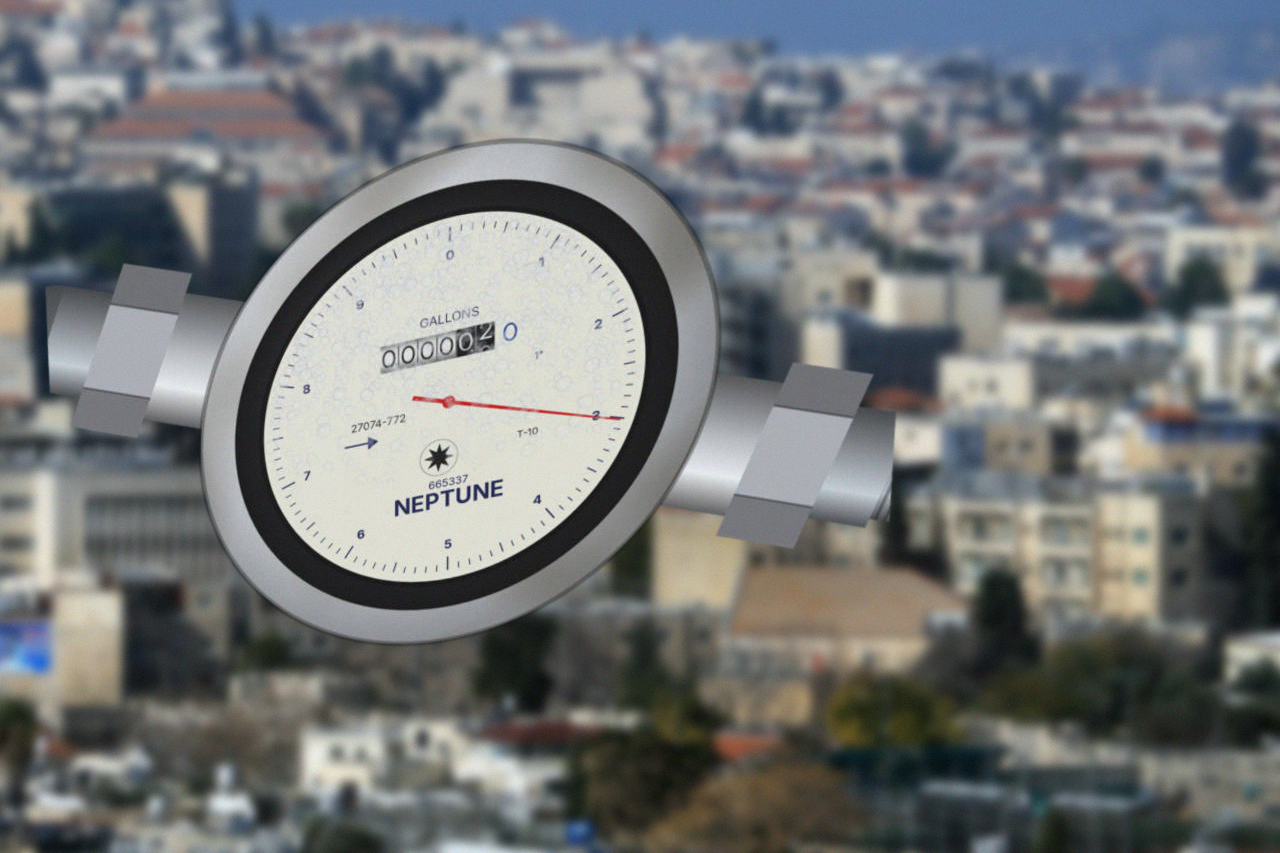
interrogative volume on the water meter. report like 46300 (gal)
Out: 23.0 (gal)
